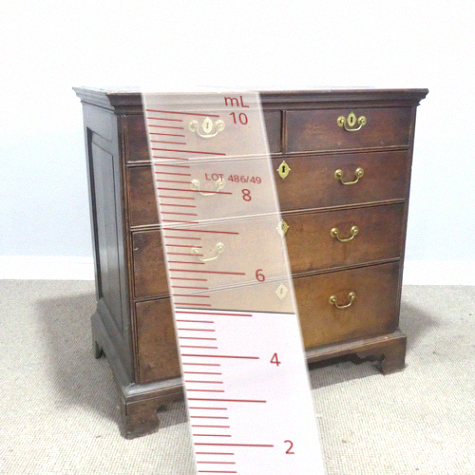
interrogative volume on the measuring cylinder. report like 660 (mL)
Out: 5.1 (mL)
